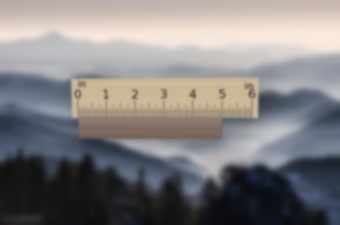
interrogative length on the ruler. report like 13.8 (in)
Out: 5 (in)
